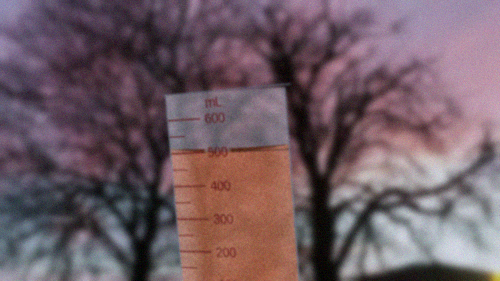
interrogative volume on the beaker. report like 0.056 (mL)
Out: 500 (mL)
